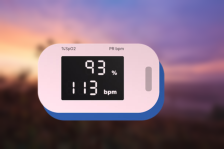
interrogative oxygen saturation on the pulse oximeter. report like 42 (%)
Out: 93 (%)
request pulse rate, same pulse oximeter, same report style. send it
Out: 113 (bpm)
